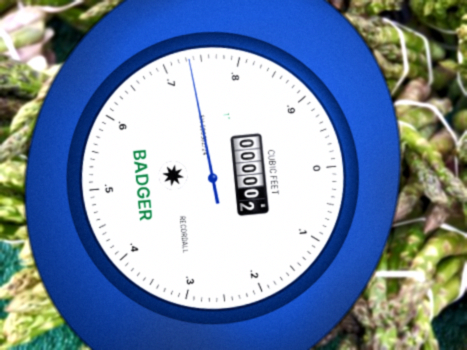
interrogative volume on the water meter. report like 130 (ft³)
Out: 1.73 (ft³)
